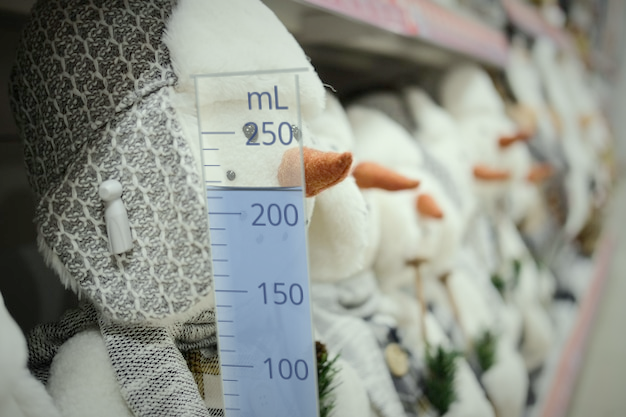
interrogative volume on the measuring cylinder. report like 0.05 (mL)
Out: 215 (mL)
